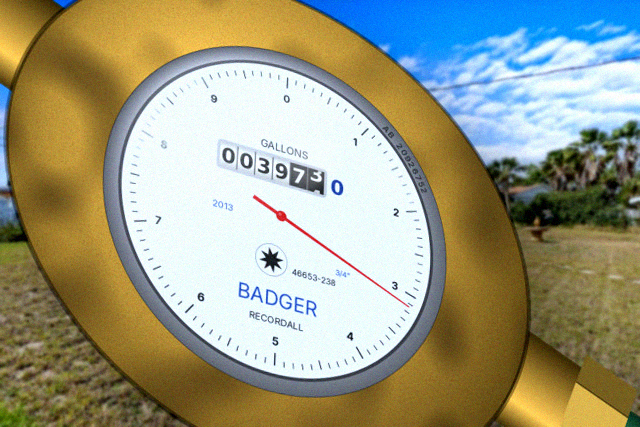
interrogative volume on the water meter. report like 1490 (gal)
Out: 39733.1 (gal)
